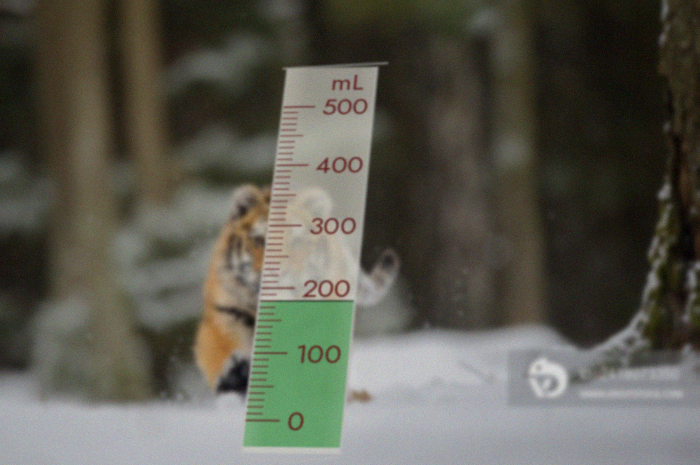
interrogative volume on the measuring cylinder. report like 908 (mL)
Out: 180 (mL)
